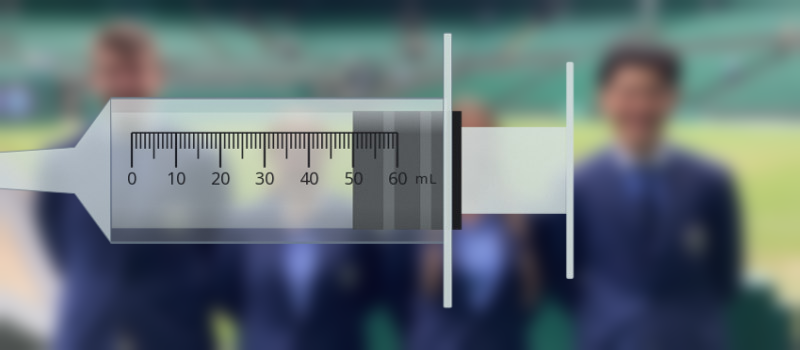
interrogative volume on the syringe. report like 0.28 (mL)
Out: 50 (mL)
